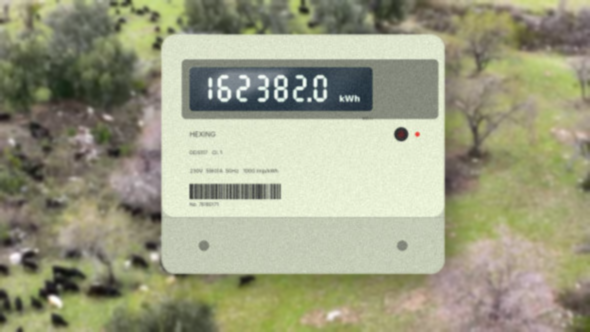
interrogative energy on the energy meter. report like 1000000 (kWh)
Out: 162382.0 (kWh)
